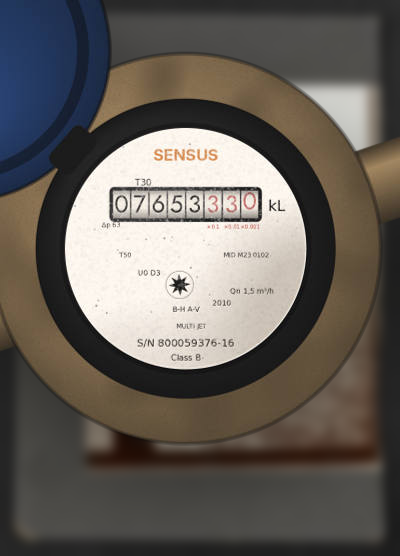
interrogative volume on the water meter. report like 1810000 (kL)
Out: 7653.330 (kL)
